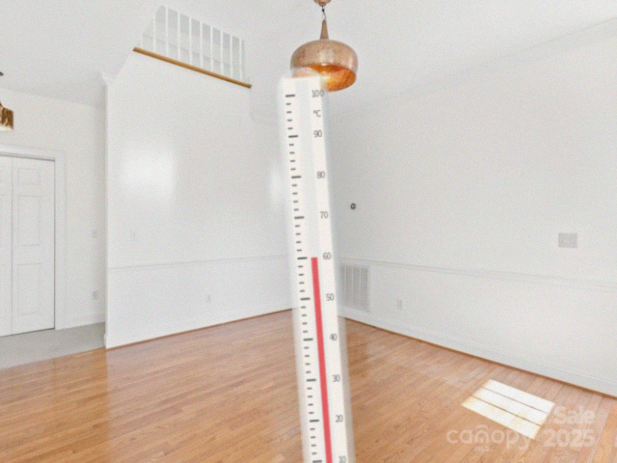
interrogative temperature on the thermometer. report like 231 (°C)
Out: 60 (°C)
